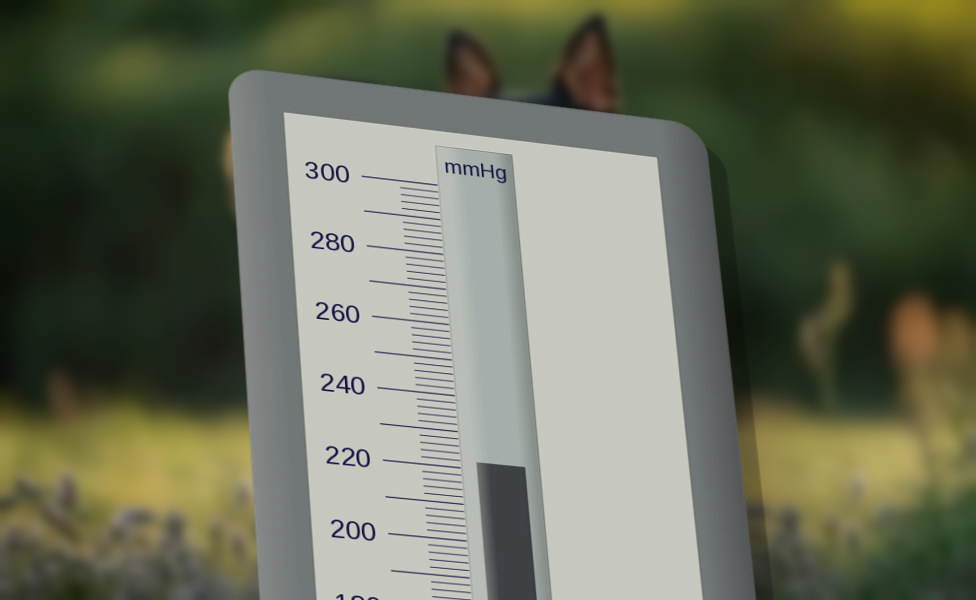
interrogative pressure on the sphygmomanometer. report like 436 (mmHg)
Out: 222 (mmHg)
